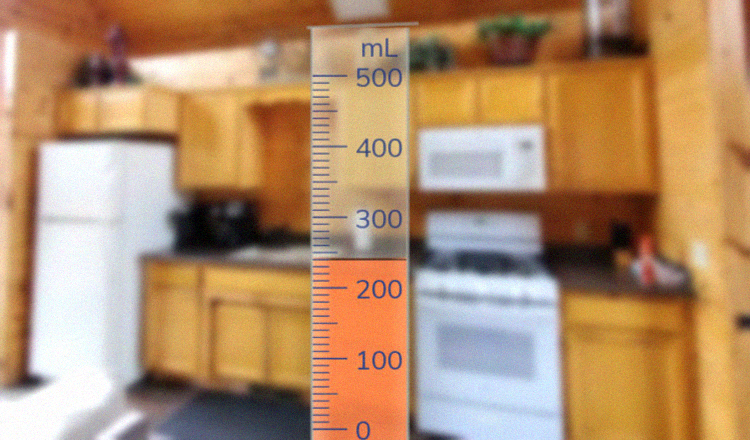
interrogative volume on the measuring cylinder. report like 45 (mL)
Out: 240 (mL)
